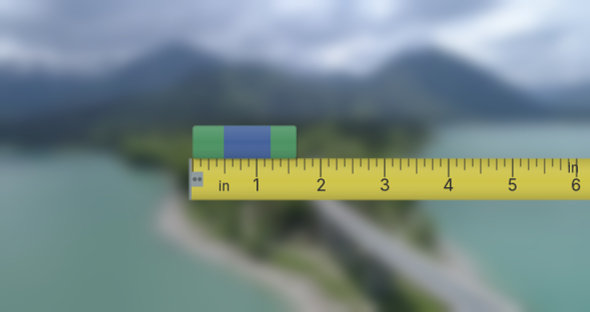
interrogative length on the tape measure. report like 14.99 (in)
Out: 1.625 (in)
